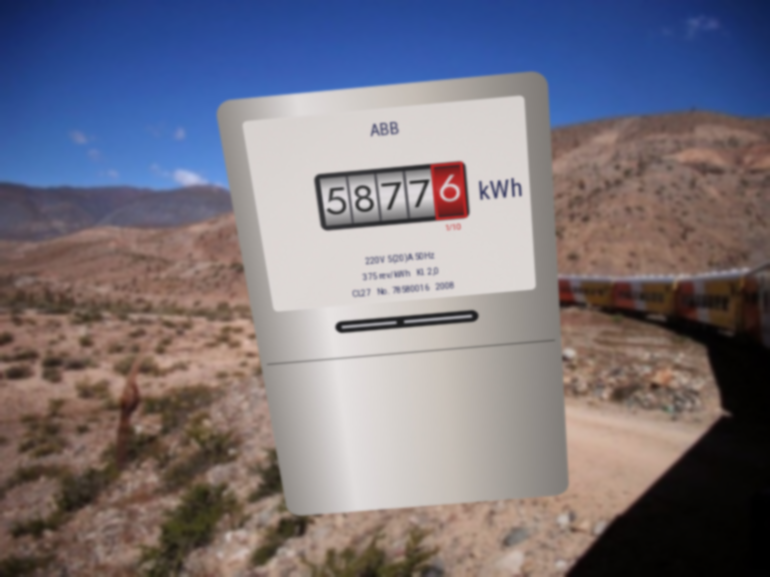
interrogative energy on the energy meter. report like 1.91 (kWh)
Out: 5877.6 (kWh)
